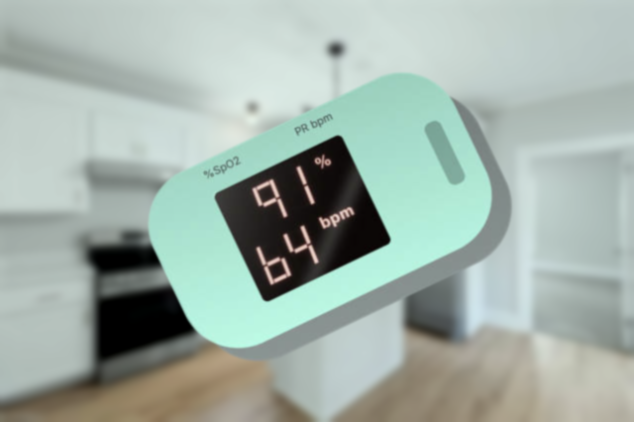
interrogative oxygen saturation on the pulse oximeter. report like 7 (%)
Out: 91 (%)
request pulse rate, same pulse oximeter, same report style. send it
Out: 64 (bpm)
